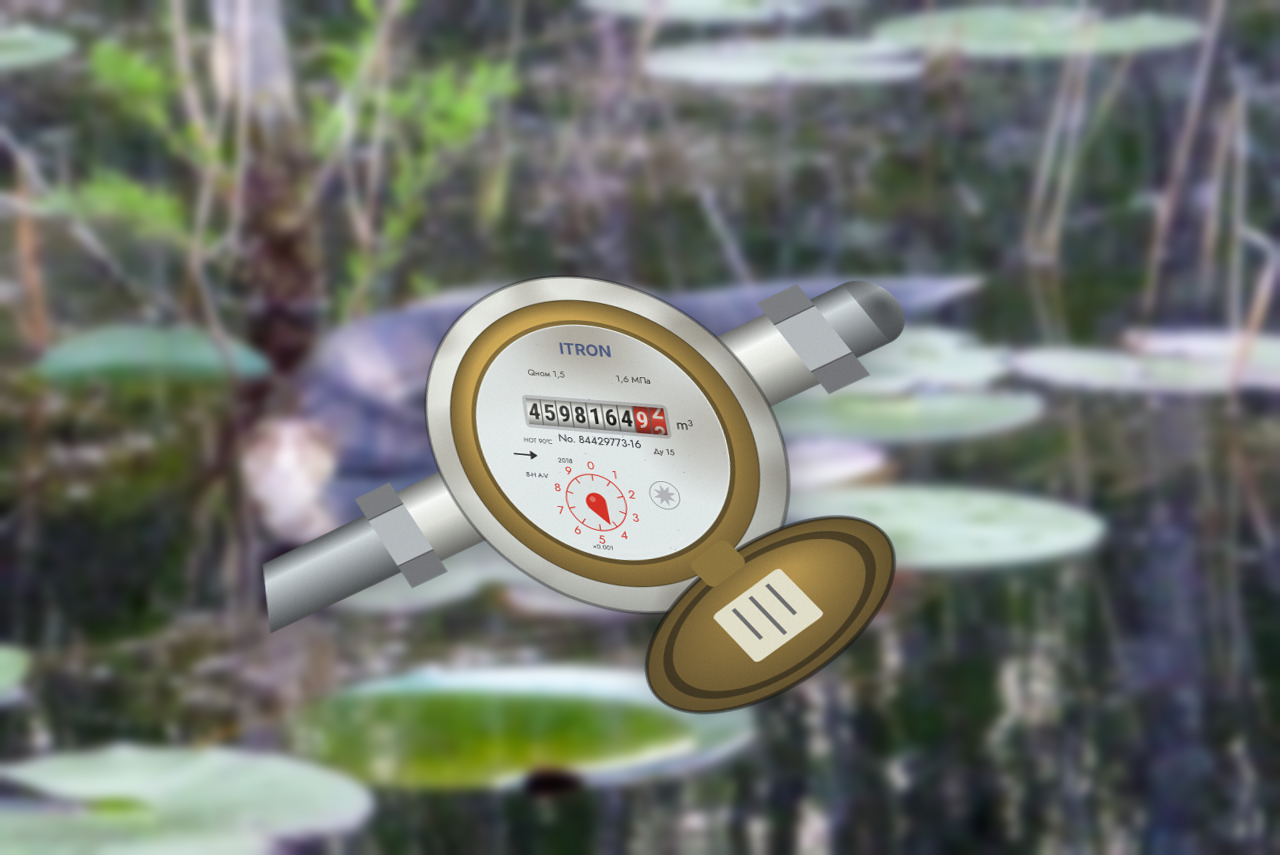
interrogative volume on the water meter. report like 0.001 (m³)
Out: 4598164.924 (m³)
